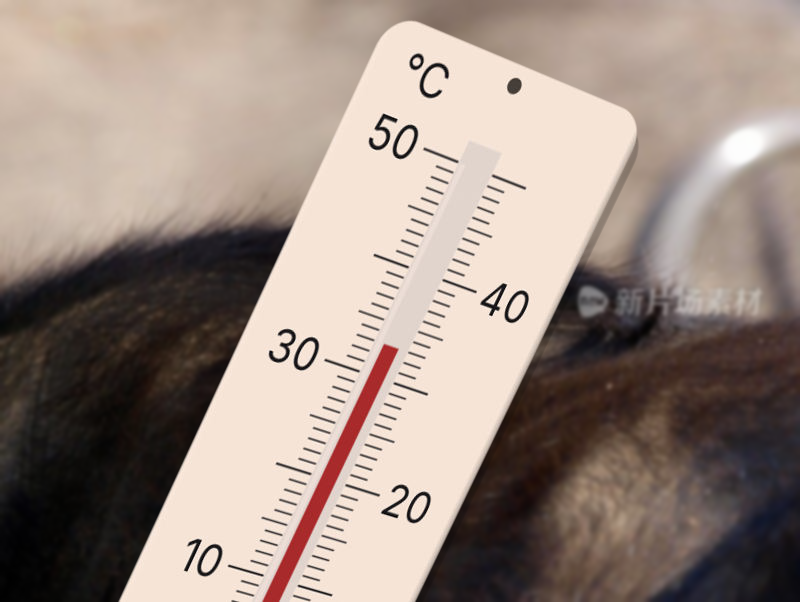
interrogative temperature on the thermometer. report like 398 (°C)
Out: 33 (°C)
